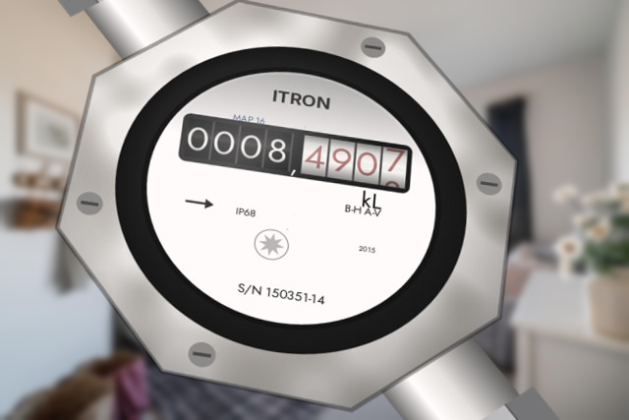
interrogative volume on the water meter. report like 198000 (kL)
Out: 8.4907 (kL)
